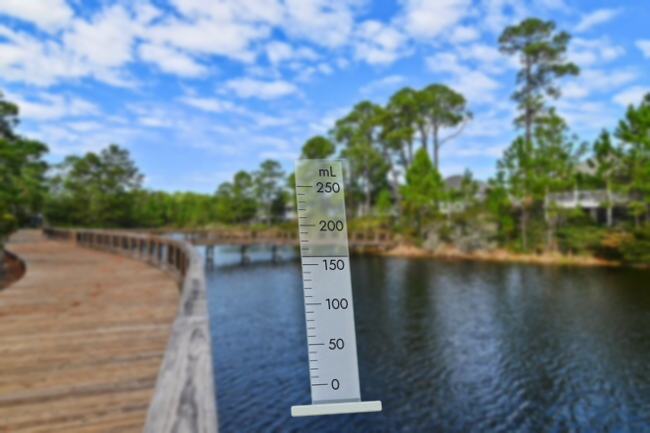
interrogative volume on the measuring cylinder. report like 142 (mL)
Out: 160 (mL)
